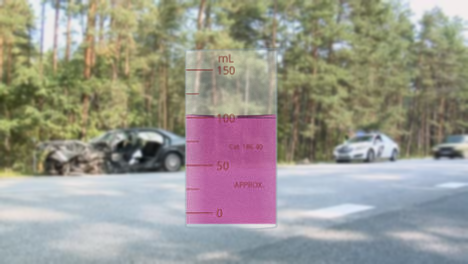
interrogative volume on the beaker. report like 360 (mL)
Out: 100 (mL)
